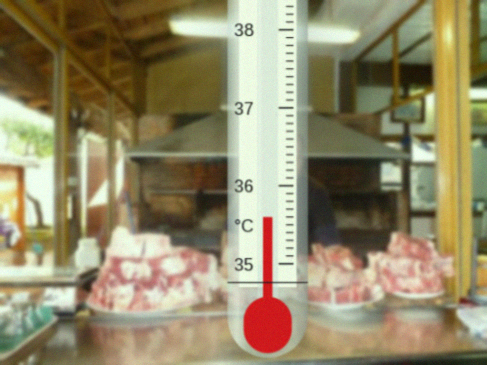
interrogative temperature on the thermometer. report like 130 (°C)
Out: 35.6 (°C)
